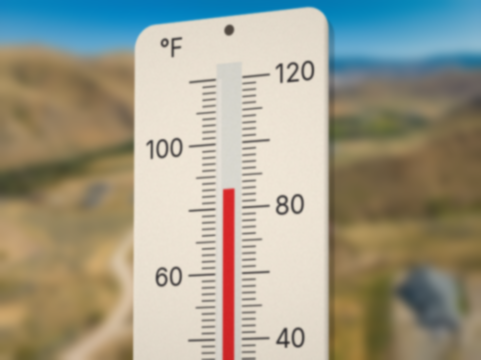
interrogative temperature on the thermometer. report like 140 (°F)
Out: 86 (°F)
